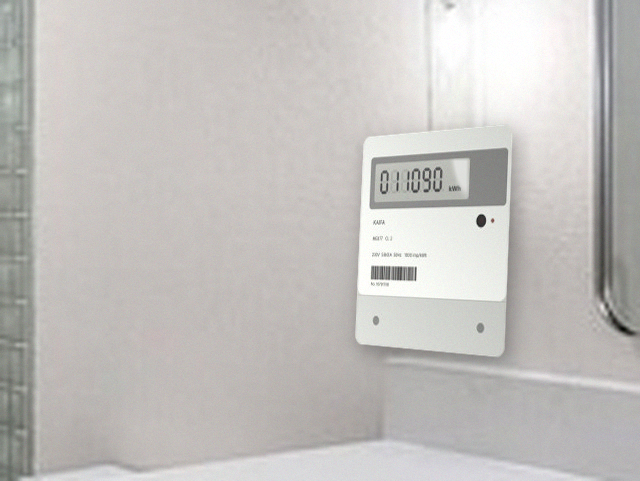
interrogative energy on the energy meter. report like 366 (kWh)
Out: 11090 (kWh)
